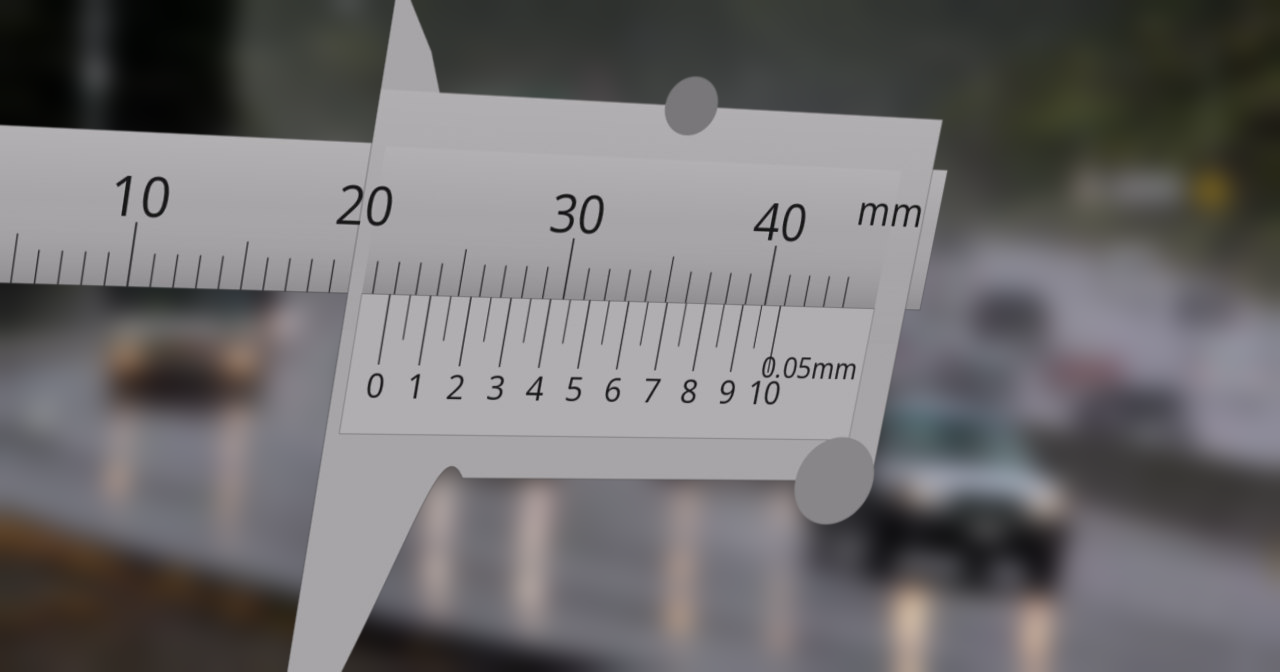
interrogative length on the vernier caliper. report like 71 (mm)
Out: 21.8 (mm)
